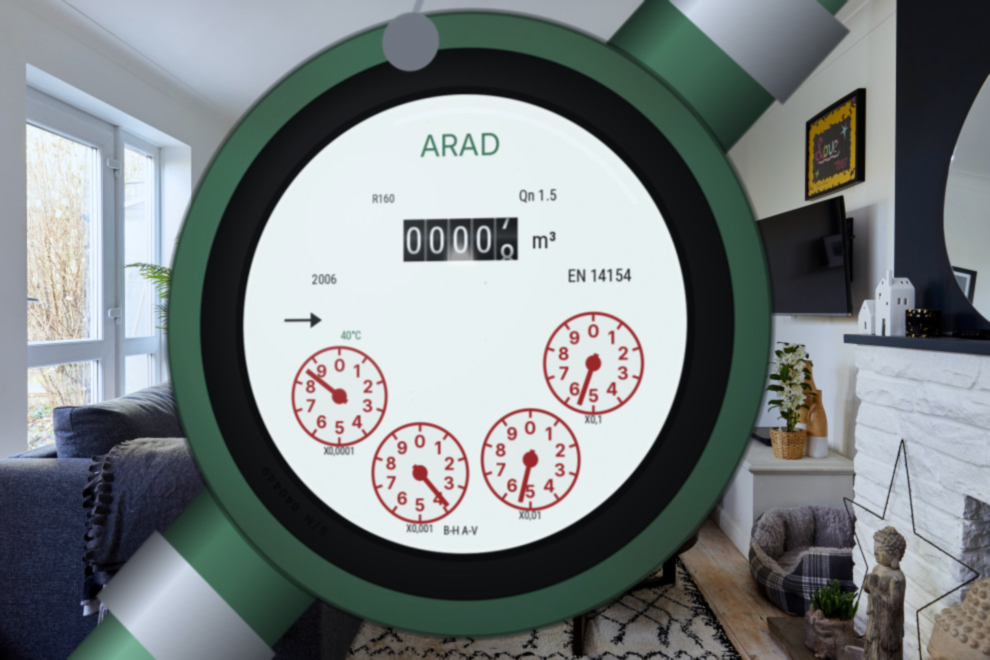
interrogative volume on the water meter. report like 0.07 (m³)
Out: 7.5538 (m³)
